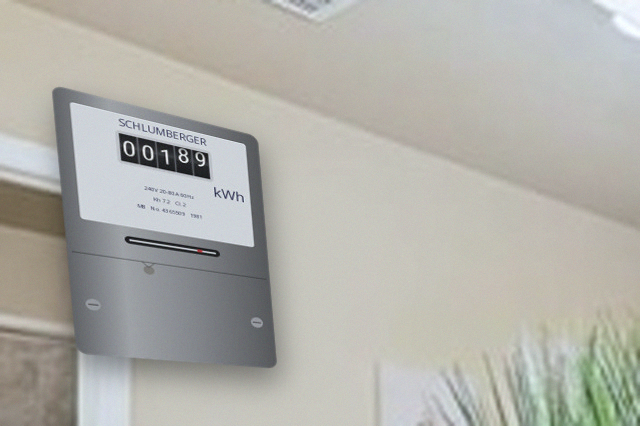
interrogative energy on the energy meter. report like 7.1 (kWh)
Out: 189 (kWh)
